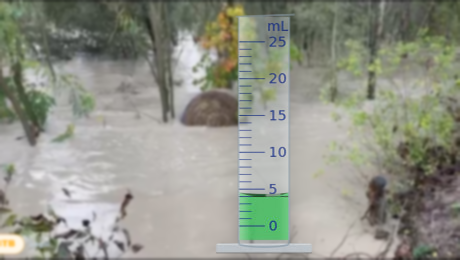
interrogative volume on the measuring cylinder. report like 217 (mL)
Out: 4 (mL)
